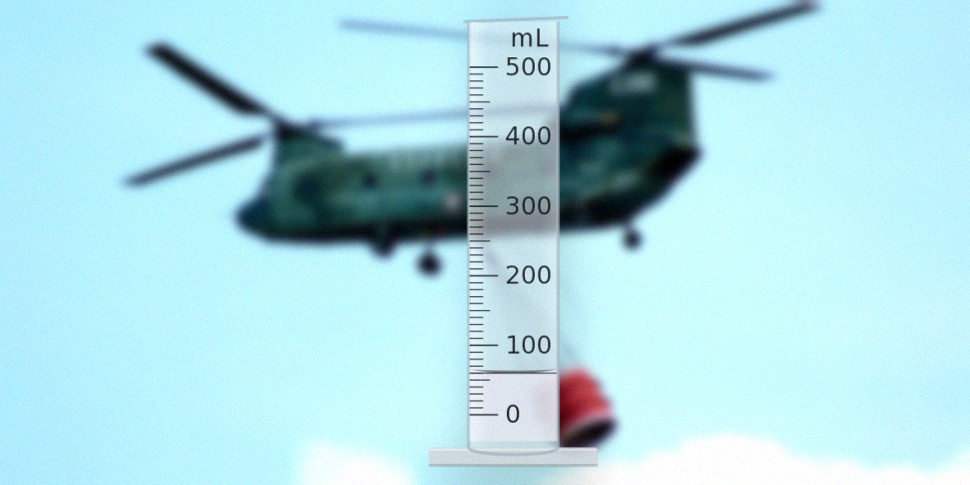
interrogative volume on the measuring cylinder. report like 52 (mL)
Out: 60 (mL)
